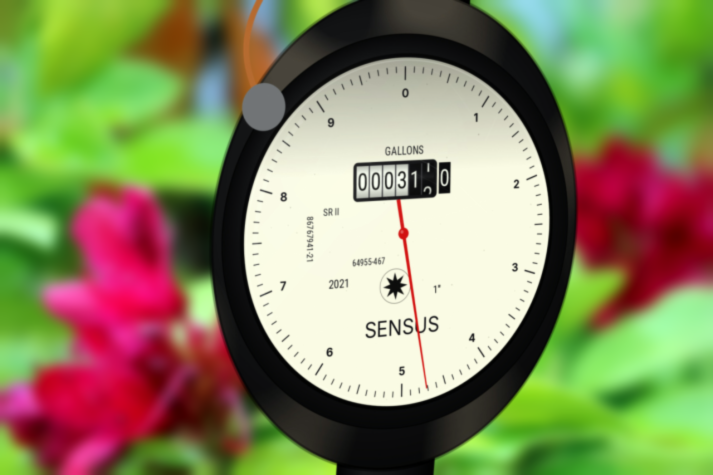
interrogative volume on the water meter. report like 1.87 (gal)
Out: 3114.7 (gal)
